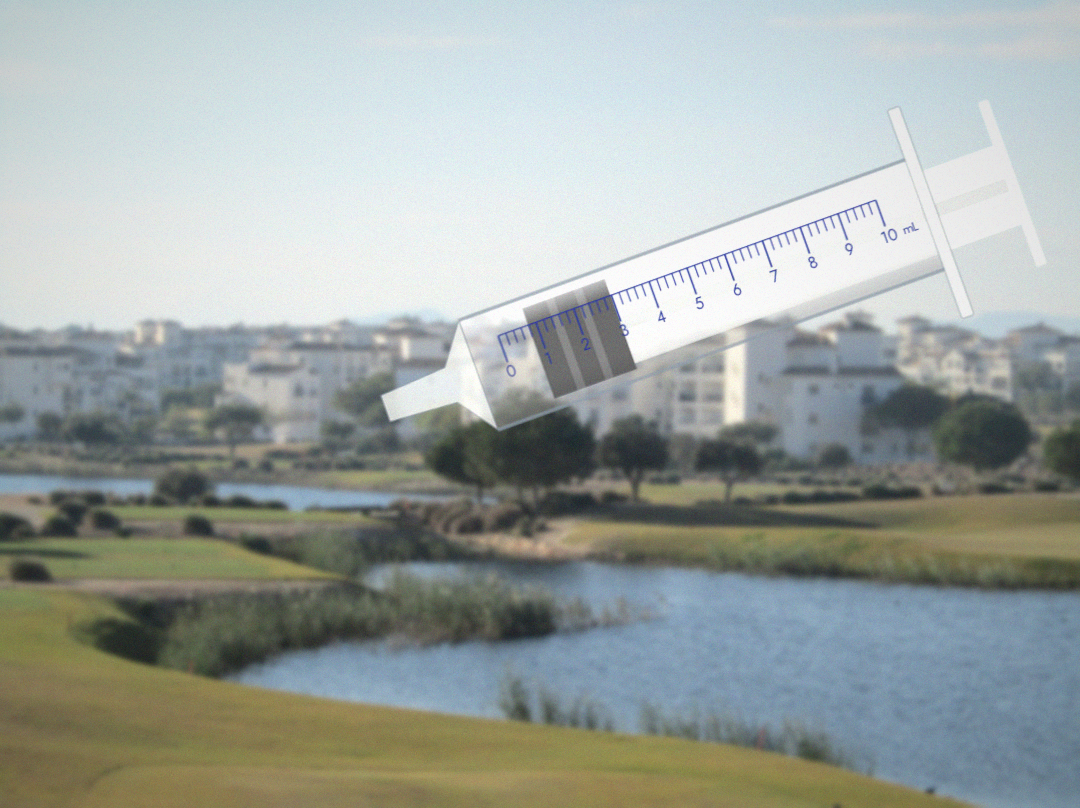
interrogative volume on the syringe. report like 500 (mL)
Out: 0.8 (mL)
